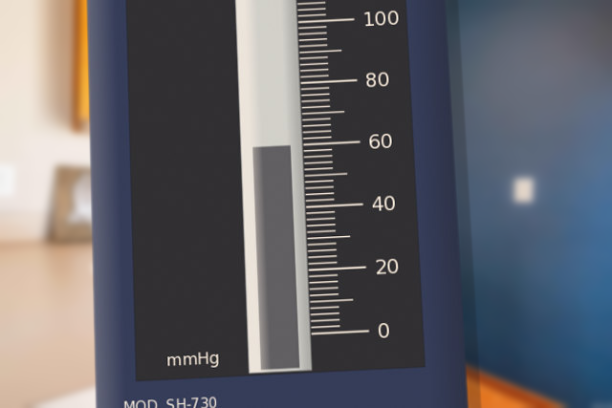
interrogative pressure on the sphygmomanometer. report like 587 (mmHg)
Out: 60 (mmHg)
